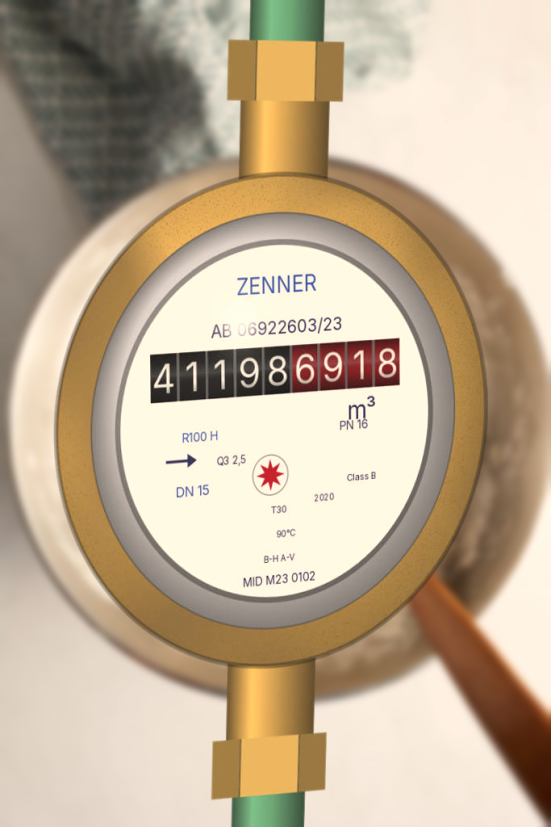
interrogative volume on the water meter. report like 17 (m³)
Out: 41198.6918 (m³)
